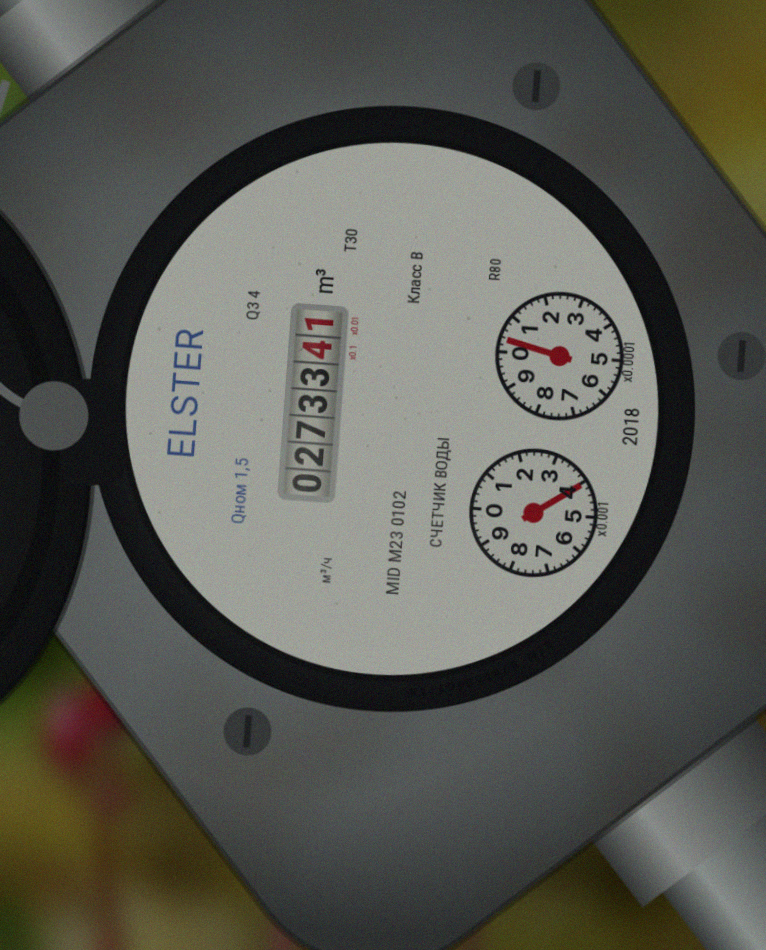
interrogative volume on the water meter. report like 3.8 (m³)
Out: 2733.4140 (m³)
